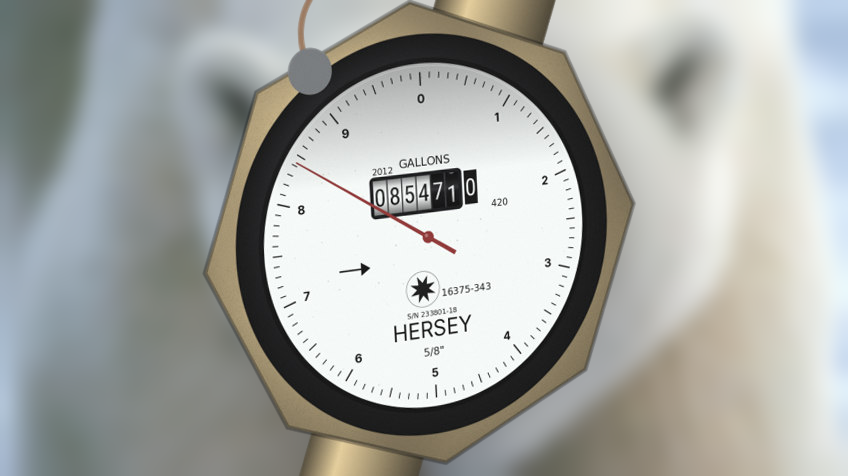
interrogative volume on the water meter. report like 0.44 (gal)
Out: 854708.4 (gal)
